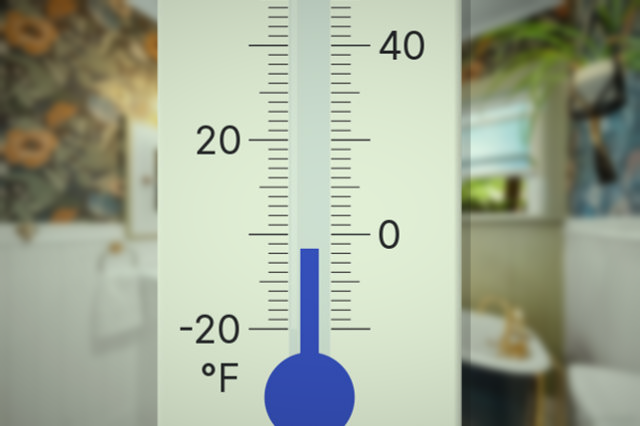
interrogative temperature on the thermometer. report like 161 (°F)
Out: -3 (°F)
